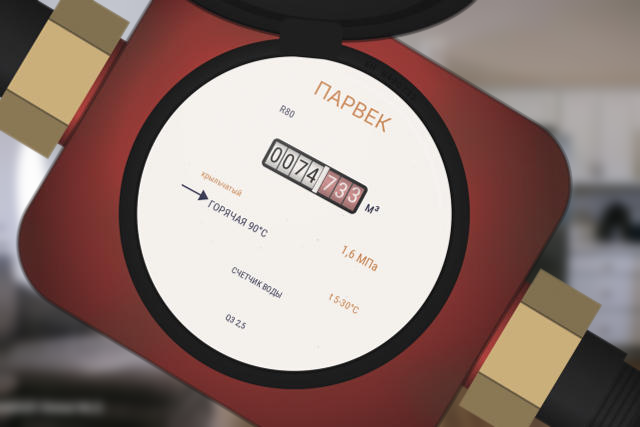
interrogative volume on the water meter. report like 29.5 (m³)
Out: 74.733 (m³)
